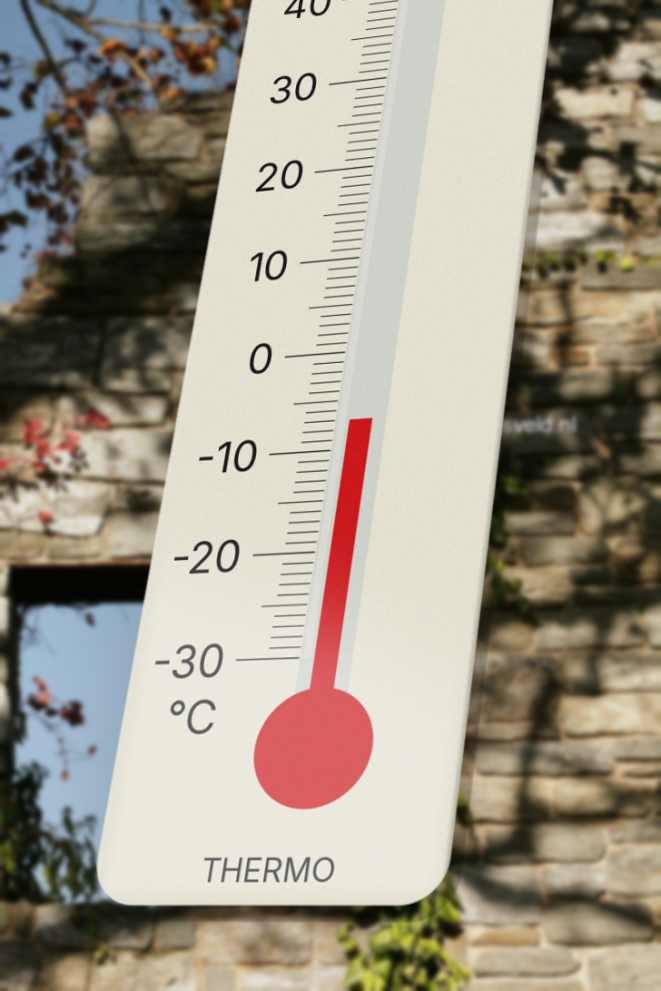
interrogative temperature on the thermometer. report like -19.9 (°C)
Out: -7 (°C)
